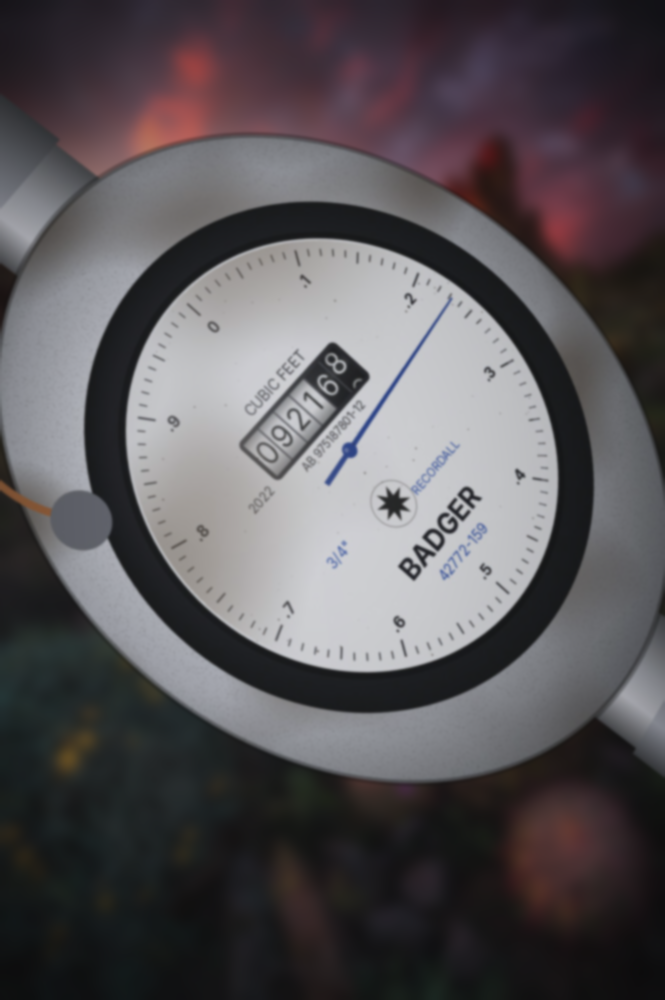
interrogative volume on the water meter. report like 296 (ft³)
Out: 92168.23 (ft³)
